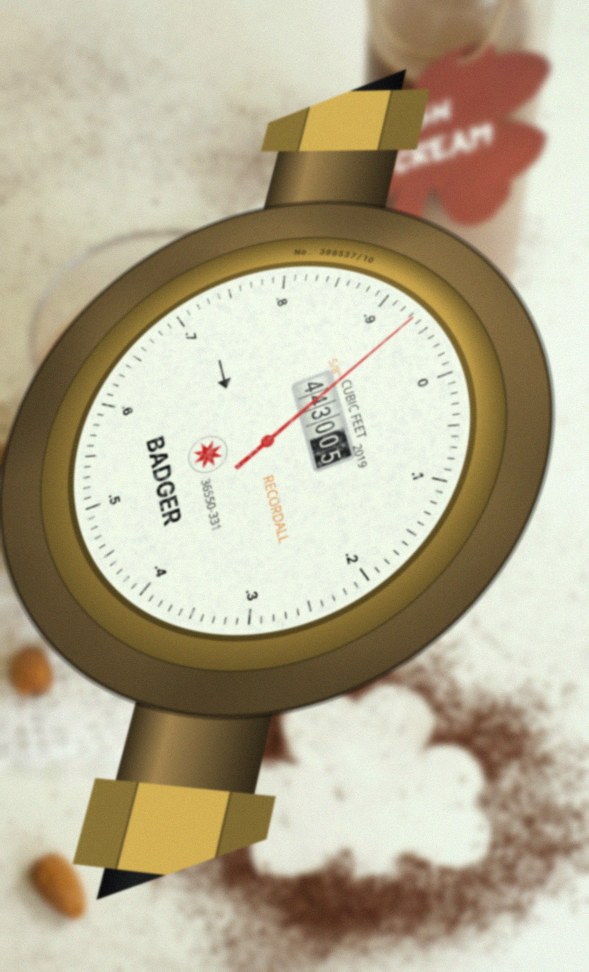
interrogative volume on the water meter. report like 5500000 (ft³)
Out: 443004.93 (ft³)
